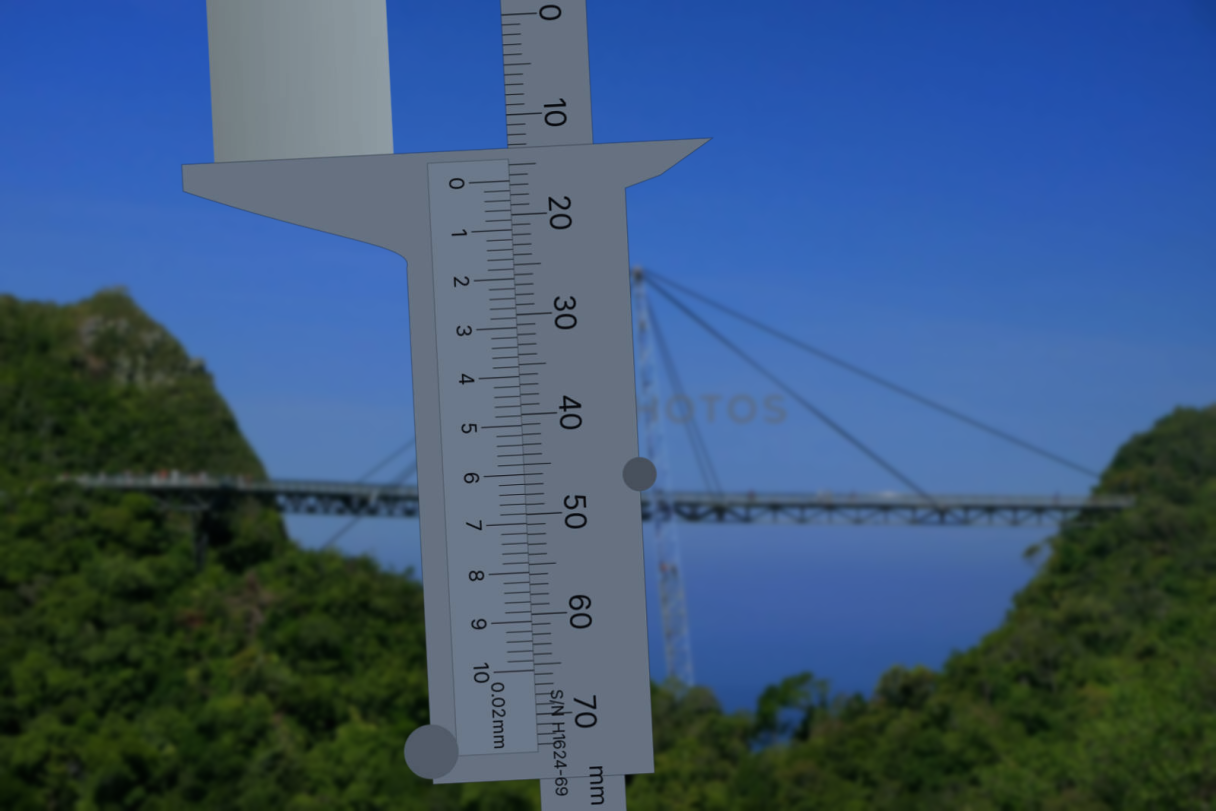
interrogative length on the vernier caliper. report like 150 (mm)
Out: 16.6 (mm)
